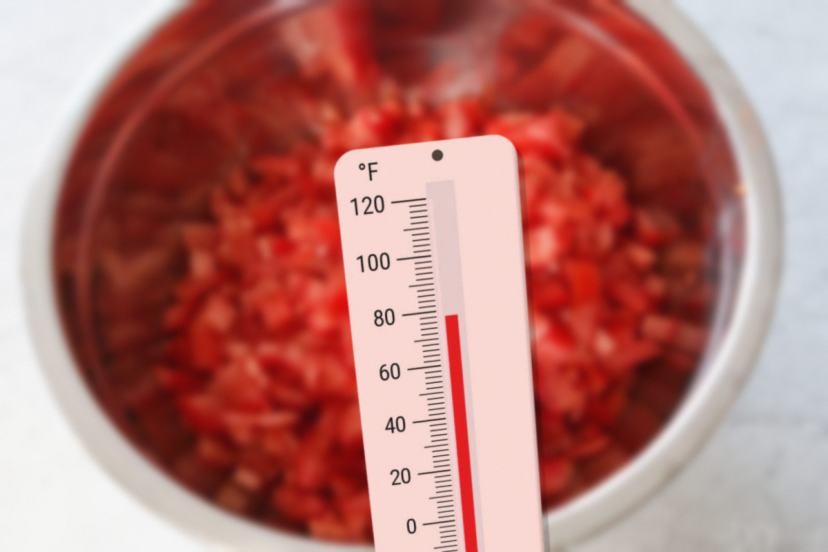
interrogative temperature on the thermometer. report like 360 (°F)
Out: 78 (°F)
